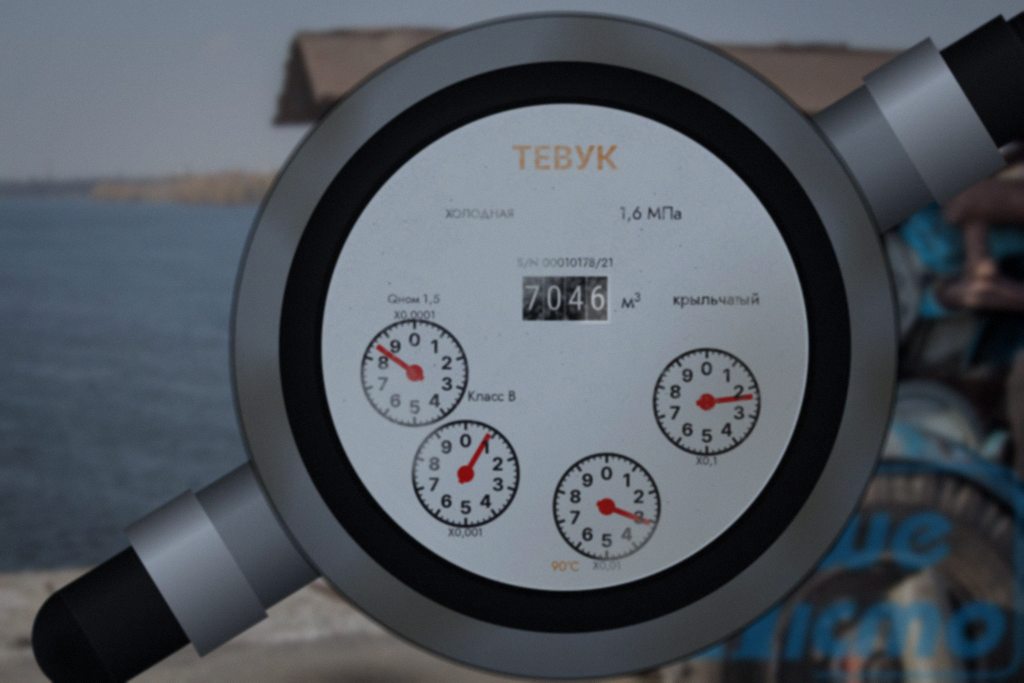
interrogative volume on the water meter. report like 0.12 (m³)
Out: 7046.2308 (m³)
